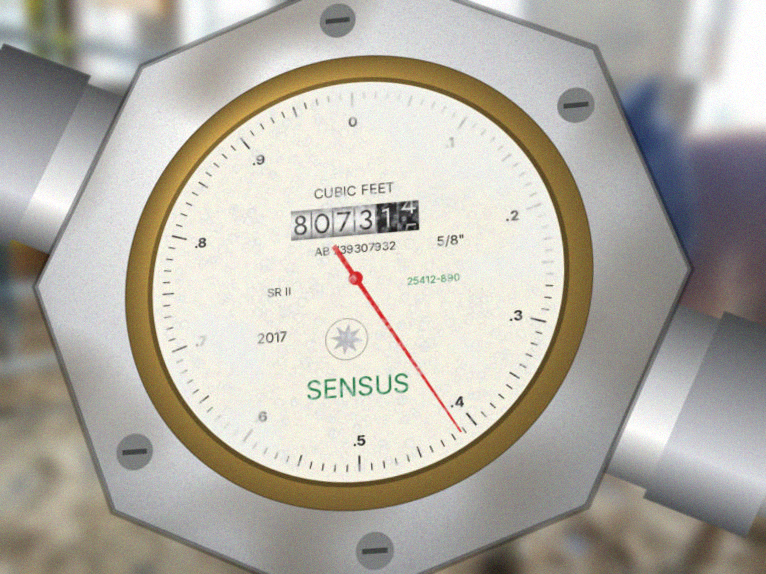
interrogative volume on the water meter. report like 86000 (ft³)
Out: 807314.41 (ft³)
